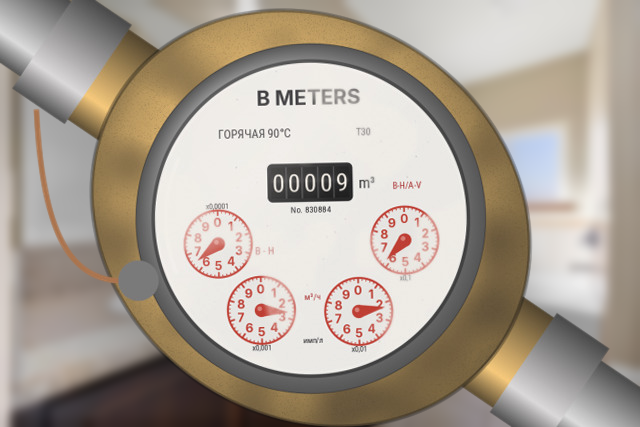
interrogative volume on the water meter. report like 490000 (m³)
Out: 9.6226 (m³)
